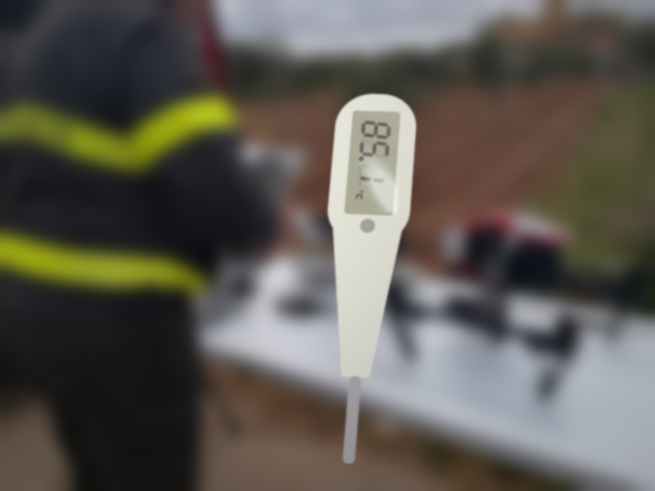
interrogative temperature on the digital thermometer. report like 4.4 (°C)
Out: 85.1 (°C)
